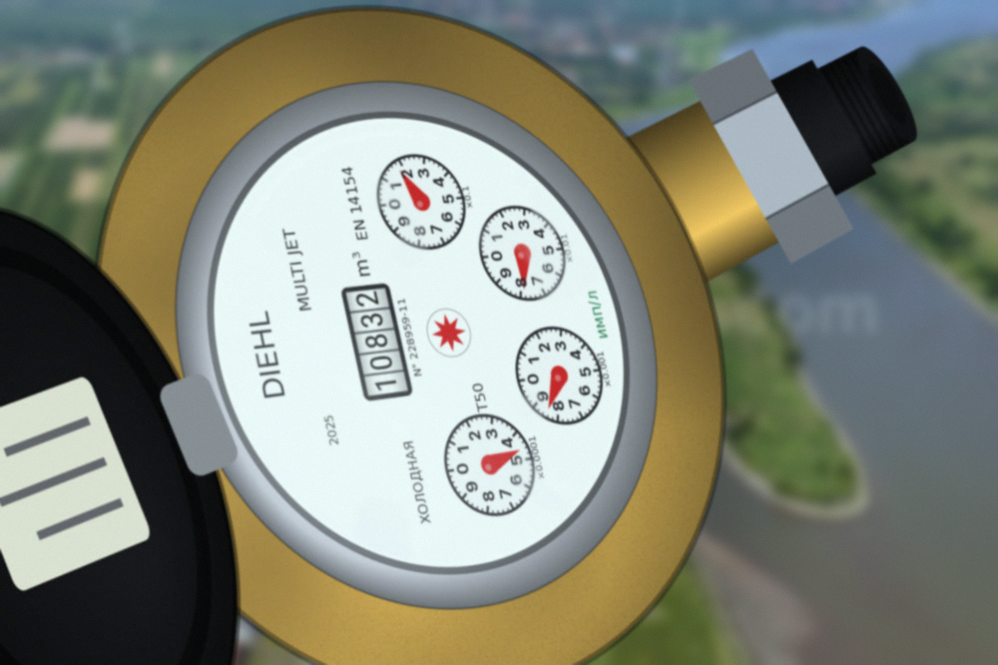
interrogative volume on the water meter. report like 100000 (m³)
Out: 10832.1784 (m³)
